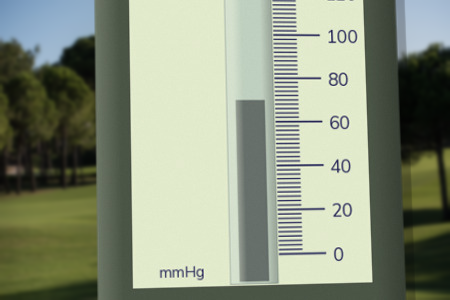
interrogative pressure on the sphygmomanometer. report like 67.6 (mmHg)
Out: 70 (mmHg)
